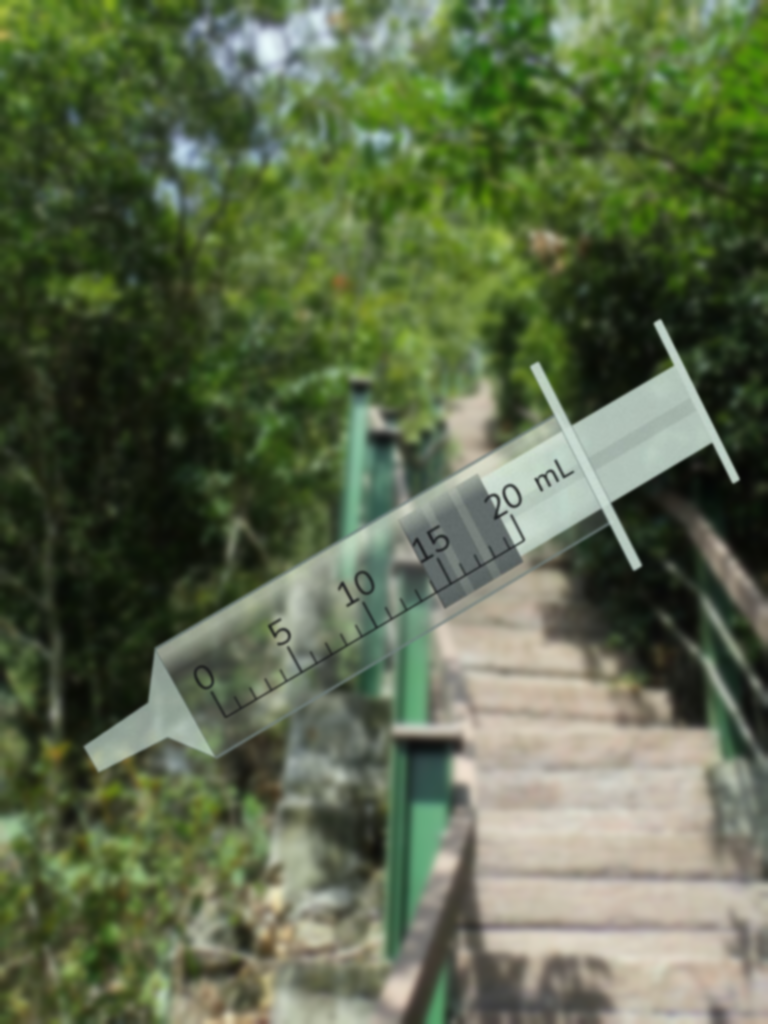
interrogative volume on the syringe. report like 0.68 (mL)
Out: 14 (mL)
